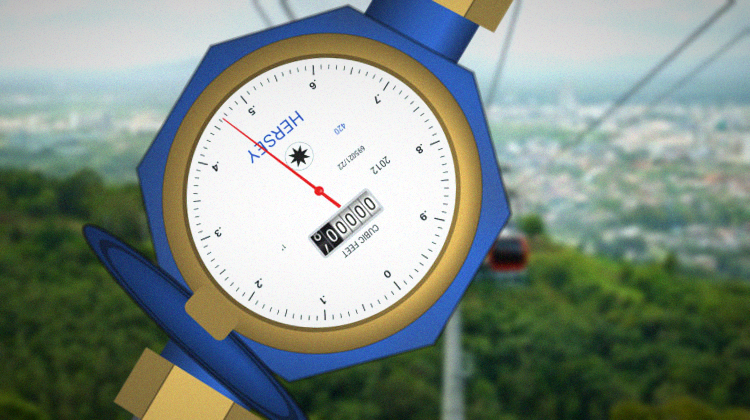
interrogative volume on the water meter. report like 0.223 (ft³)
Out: 7.46 (ft³)
